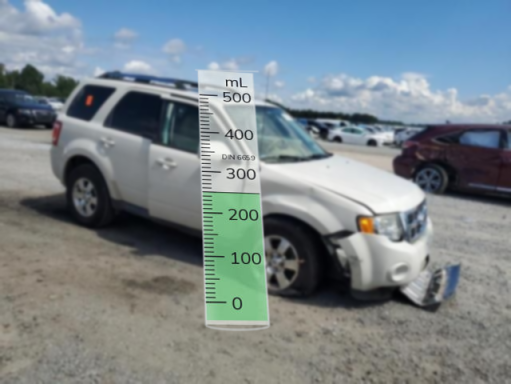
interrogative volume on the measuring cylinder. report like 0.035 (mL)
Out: 250 (mL)
